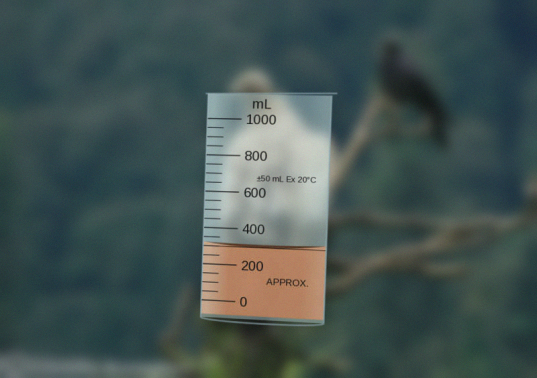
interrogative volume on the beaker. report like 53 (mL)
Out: 300 (mL)
